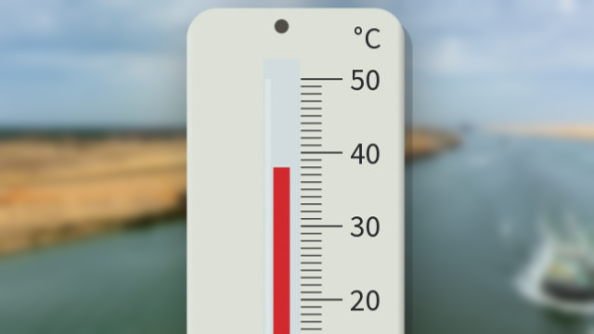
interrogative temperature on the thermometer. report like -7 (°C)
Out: 38 (°C)
